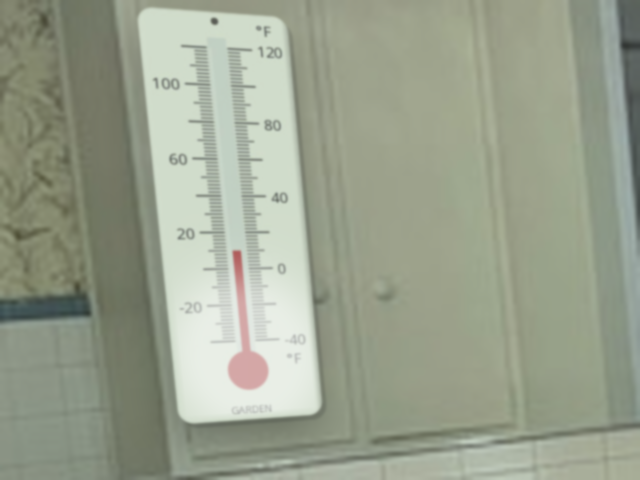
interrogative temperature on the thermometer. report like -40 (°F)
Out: 10 (°F)
